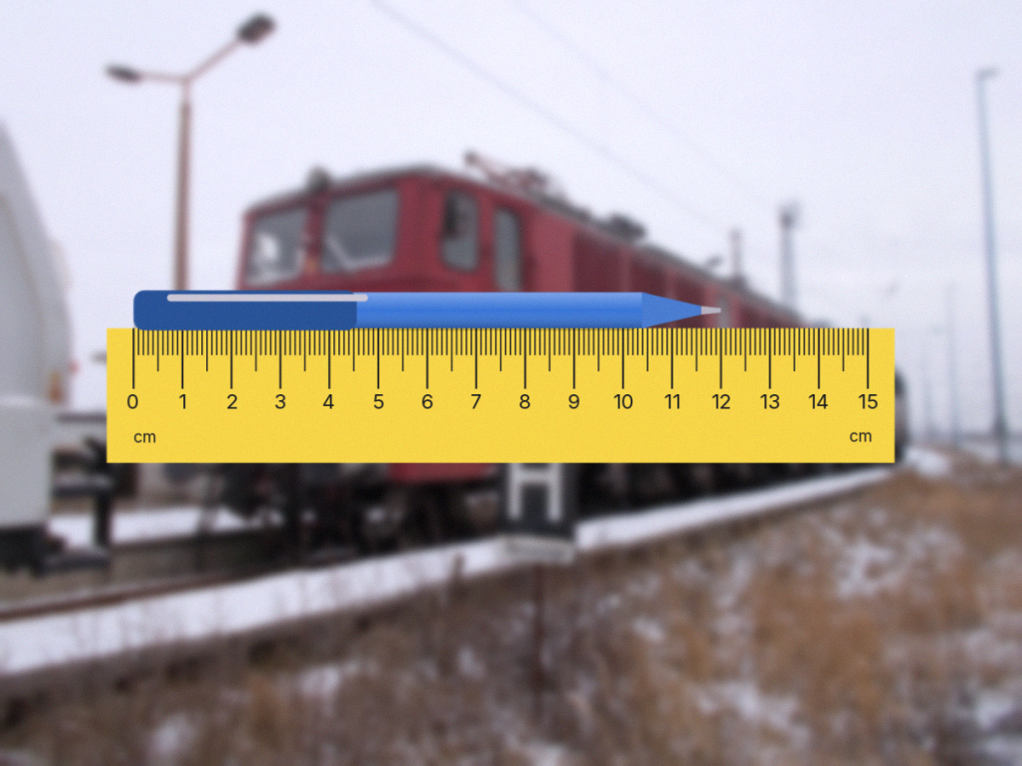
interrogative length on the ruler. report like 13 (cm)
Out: 12 (cm)
